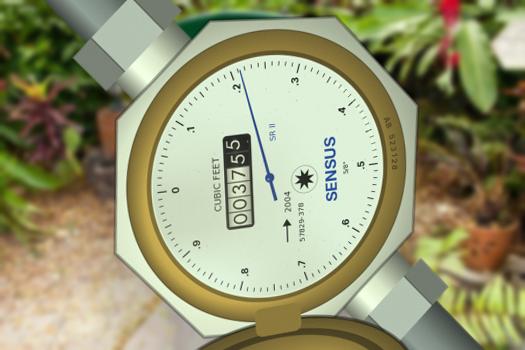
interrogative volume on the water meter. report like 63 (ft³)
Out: 3755.21 (ft³)
